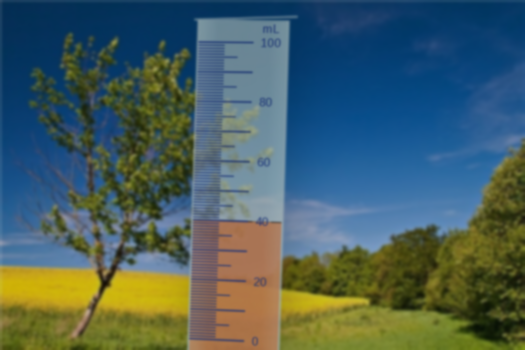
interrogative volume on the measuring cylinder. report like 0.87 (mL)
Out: 40 (mL)
